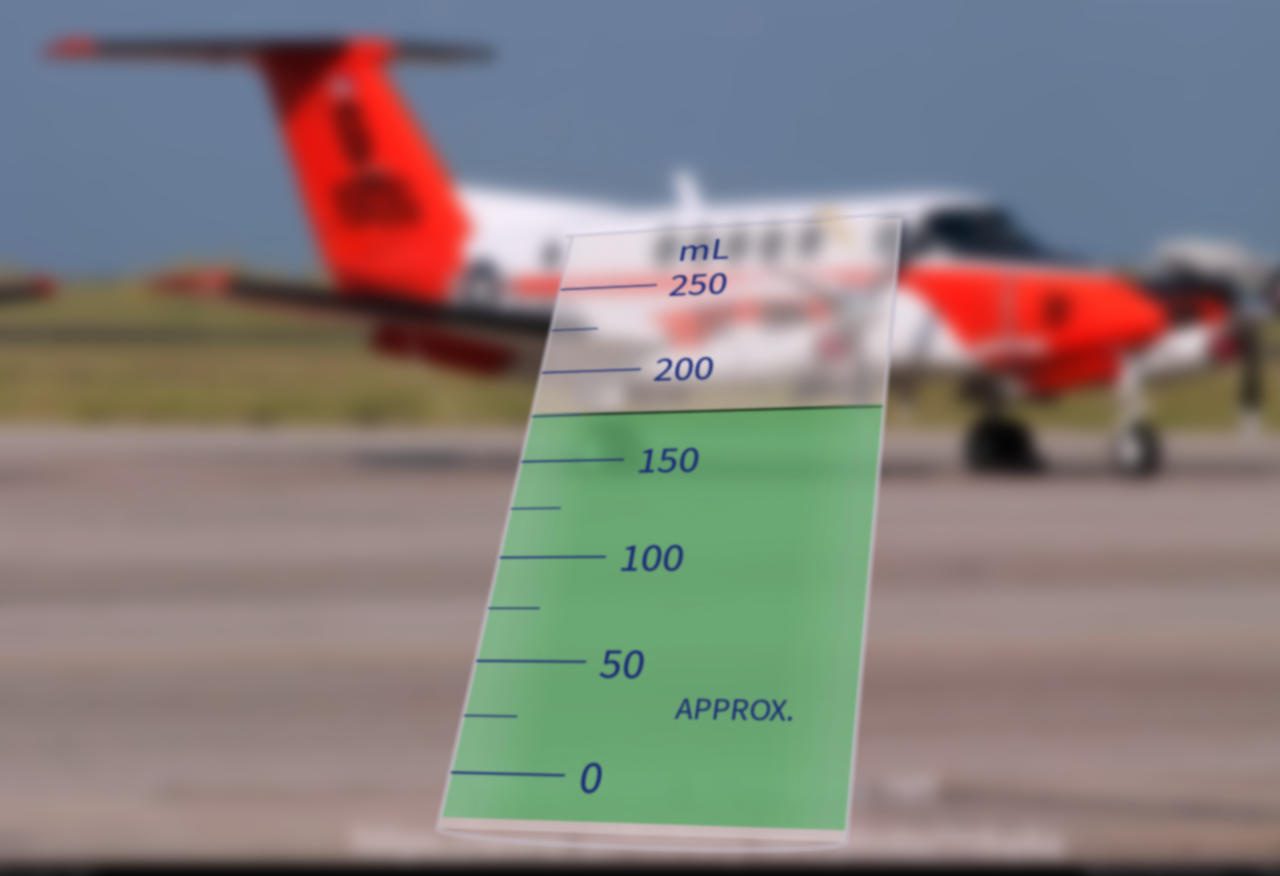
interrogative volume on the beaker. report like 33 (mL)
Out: 175 (mL)
